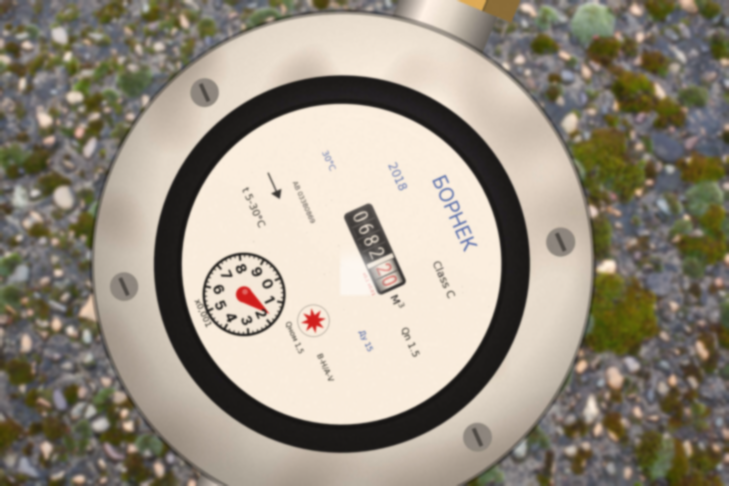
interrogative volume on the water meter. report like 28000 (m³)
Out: 682.201 (m³)
